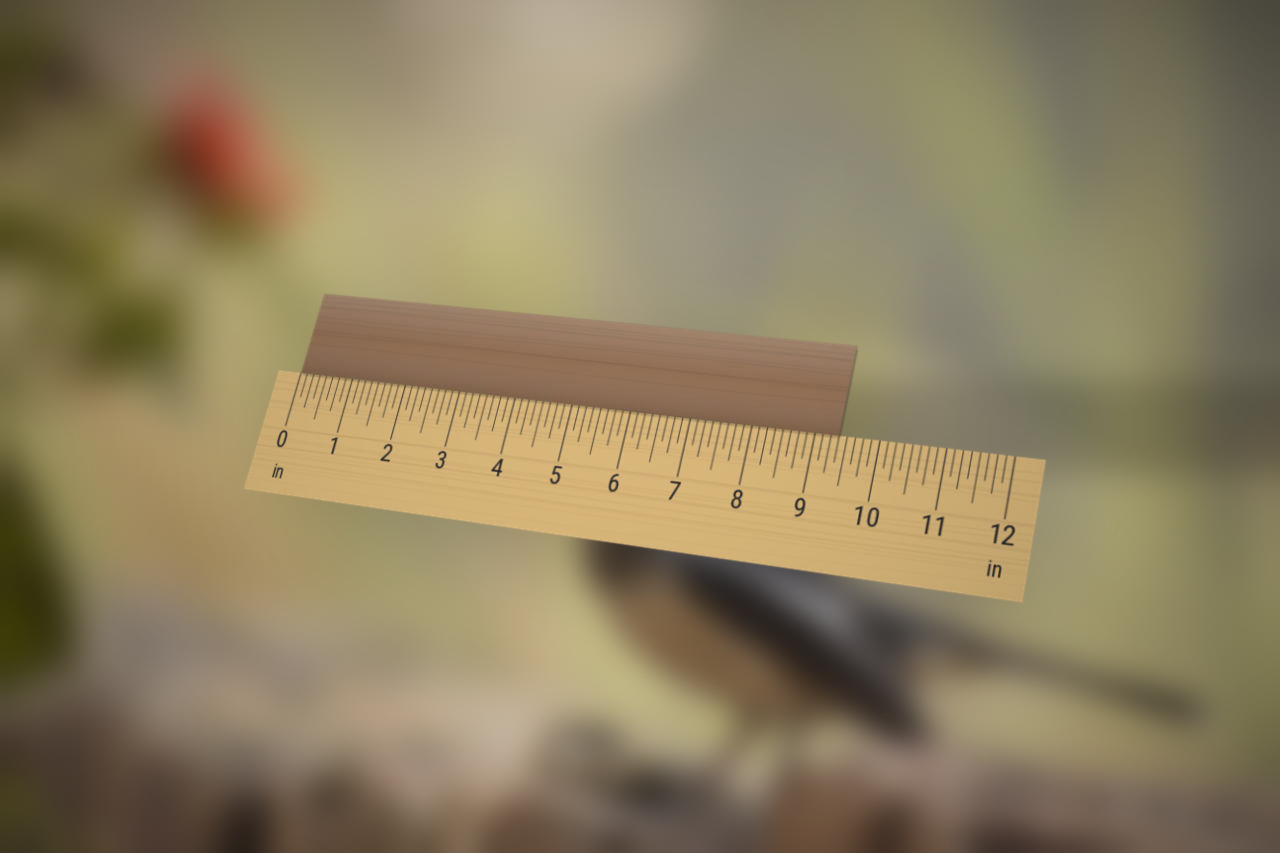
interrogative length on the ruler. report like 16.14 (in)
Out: 9.375 (in)
